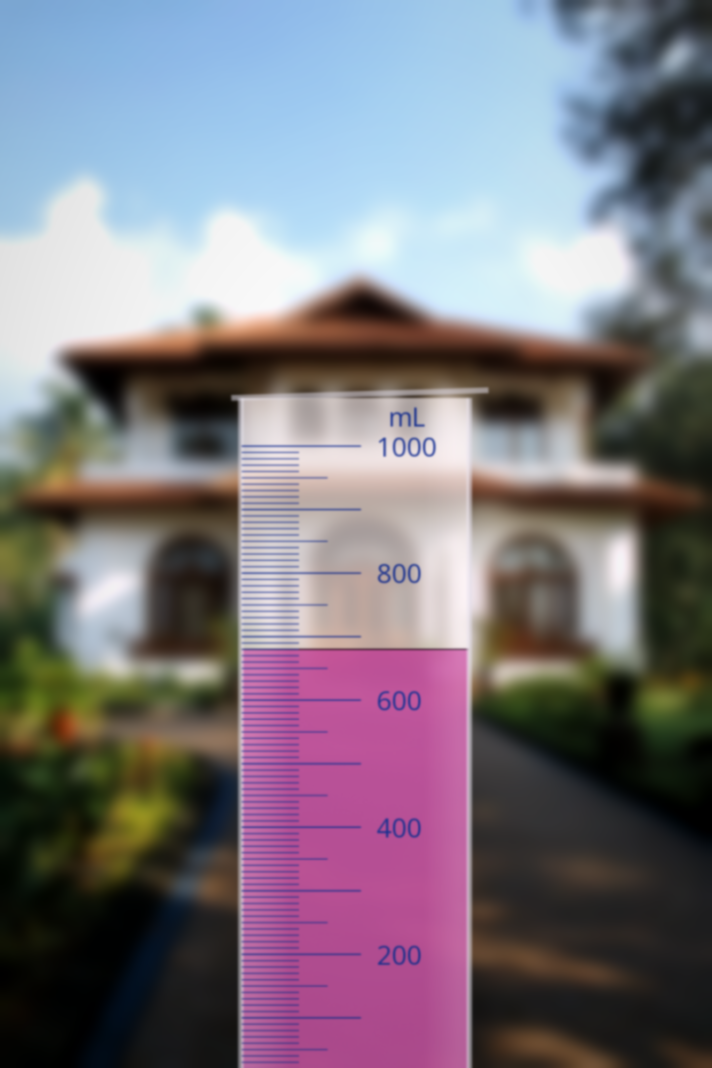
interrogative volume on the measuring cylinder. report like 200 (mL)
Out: 680 (mL)
